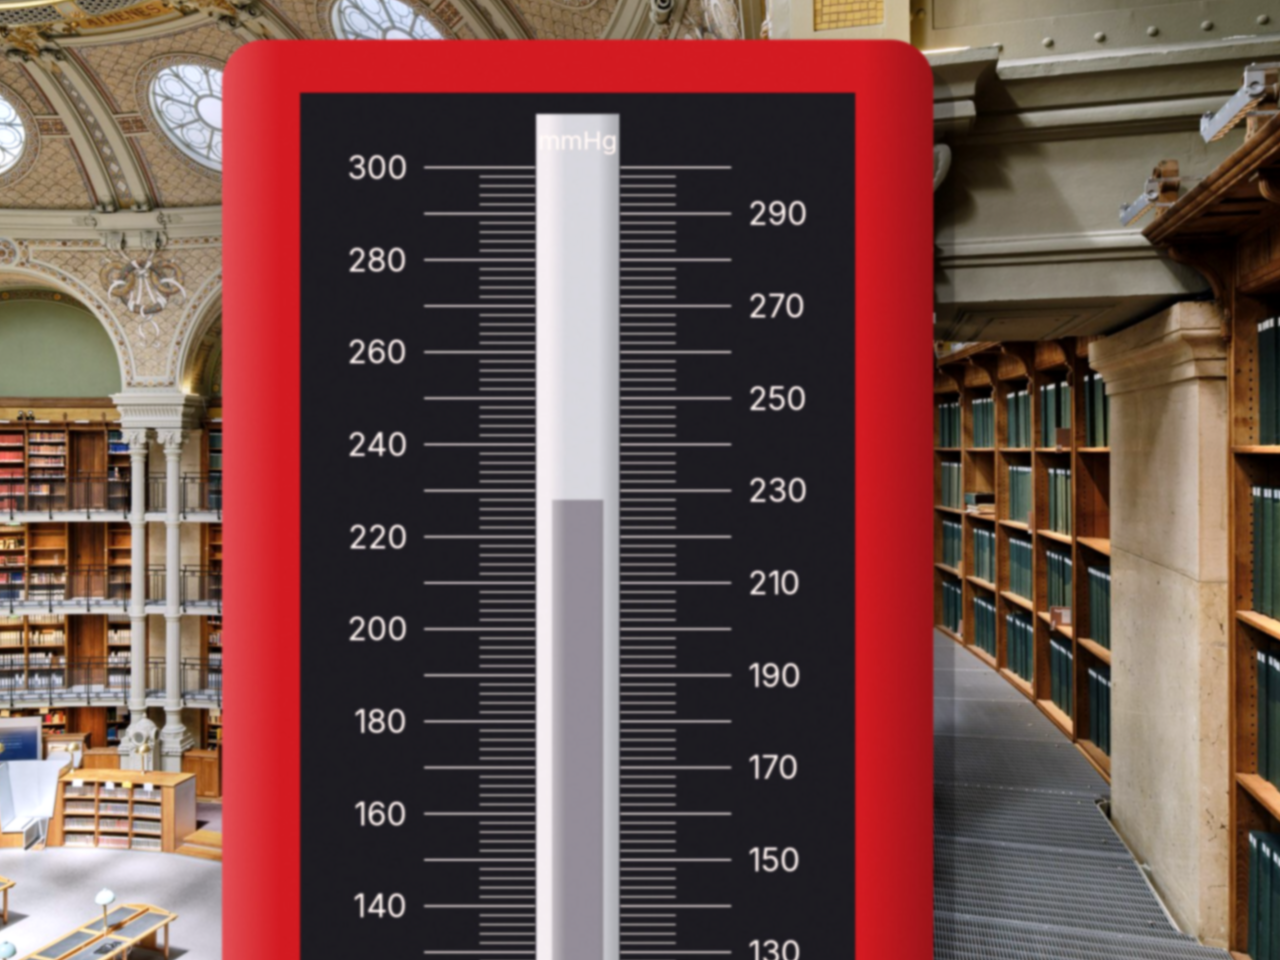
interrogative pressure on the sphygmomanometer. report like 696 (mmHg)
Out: 228 (mmHg)
